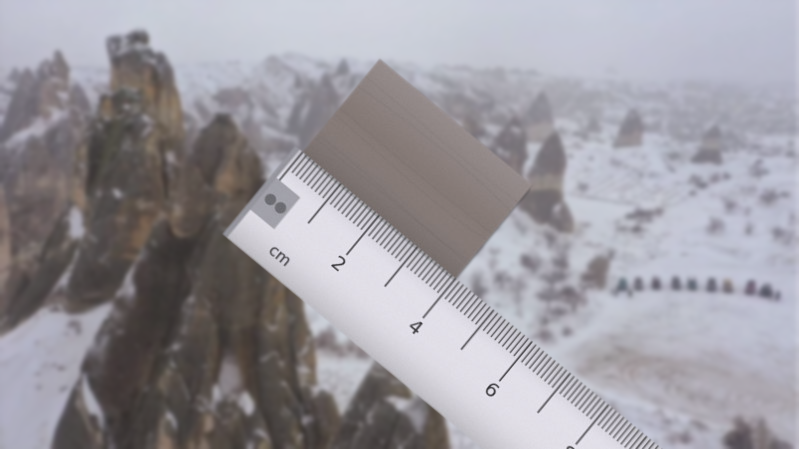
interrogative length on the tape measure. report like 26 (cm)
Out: 4 (cm)
